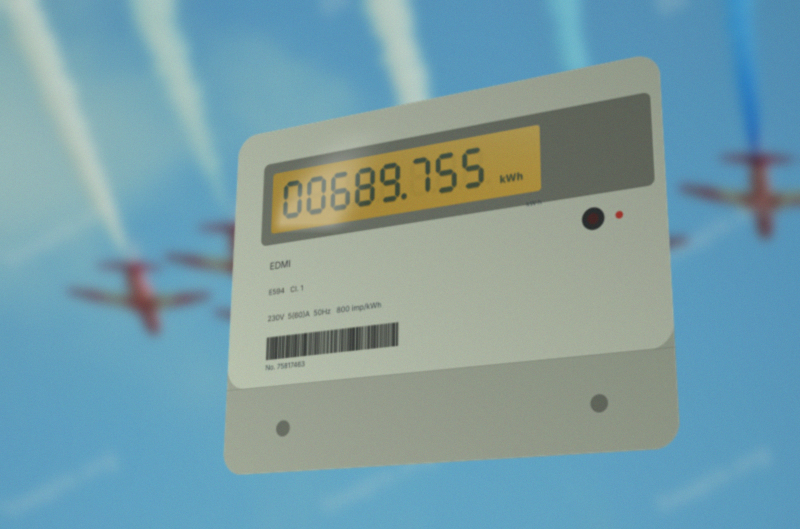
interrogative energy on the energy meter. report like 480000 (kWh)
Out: 689.755 (kWh)
